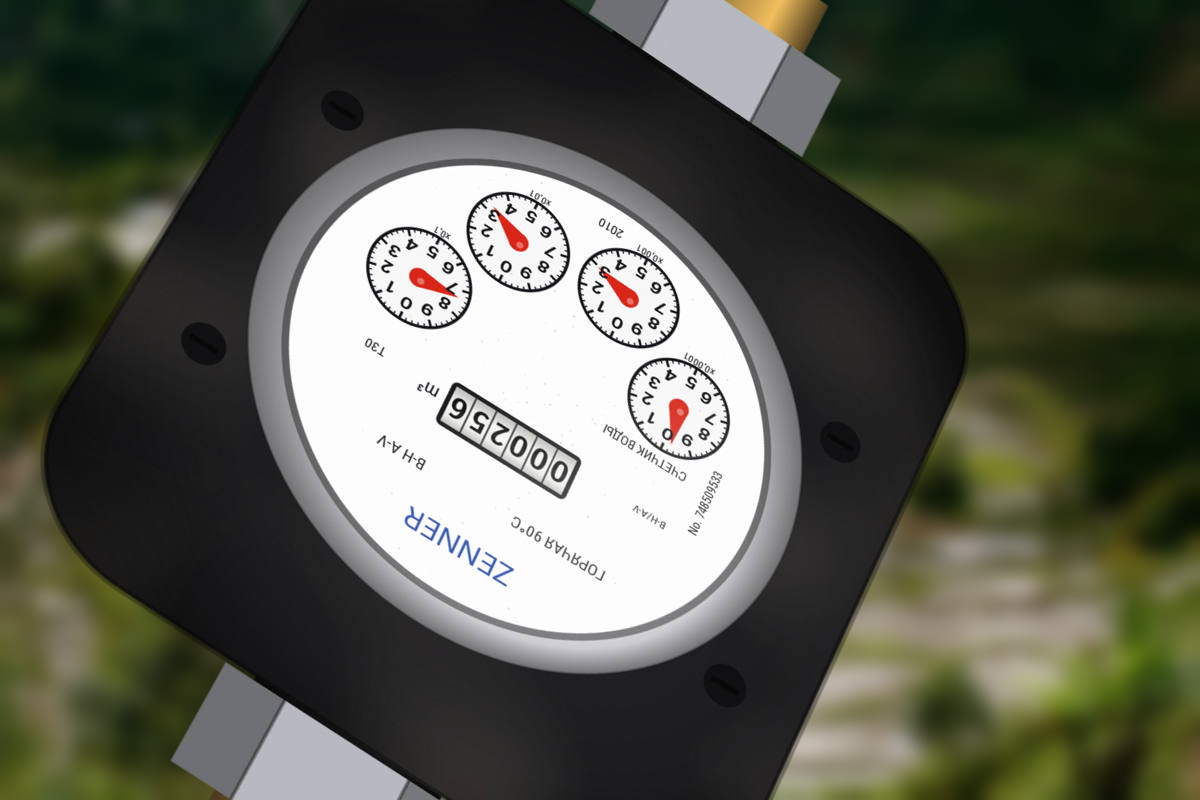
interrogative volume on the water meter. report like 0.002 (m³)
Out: 256.7329 (m³)
